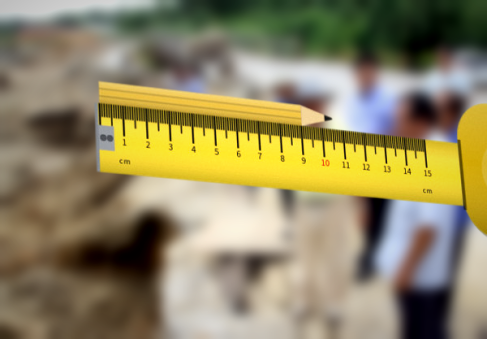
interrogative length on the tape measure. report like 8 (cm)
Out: 10.5 (cm)
